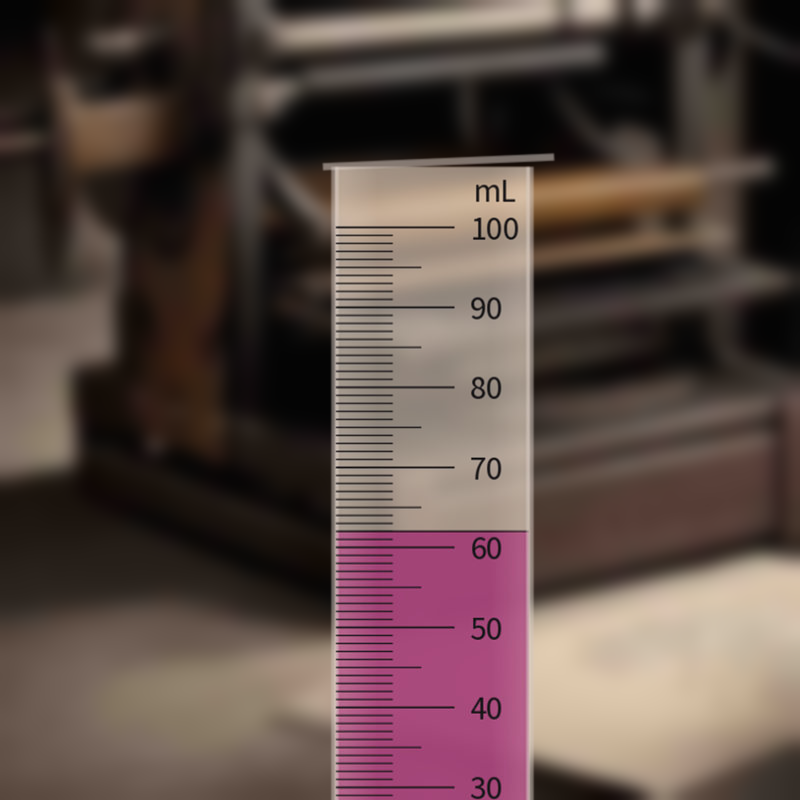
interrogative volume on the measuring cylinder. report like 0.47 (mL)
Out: 62 (mL)
